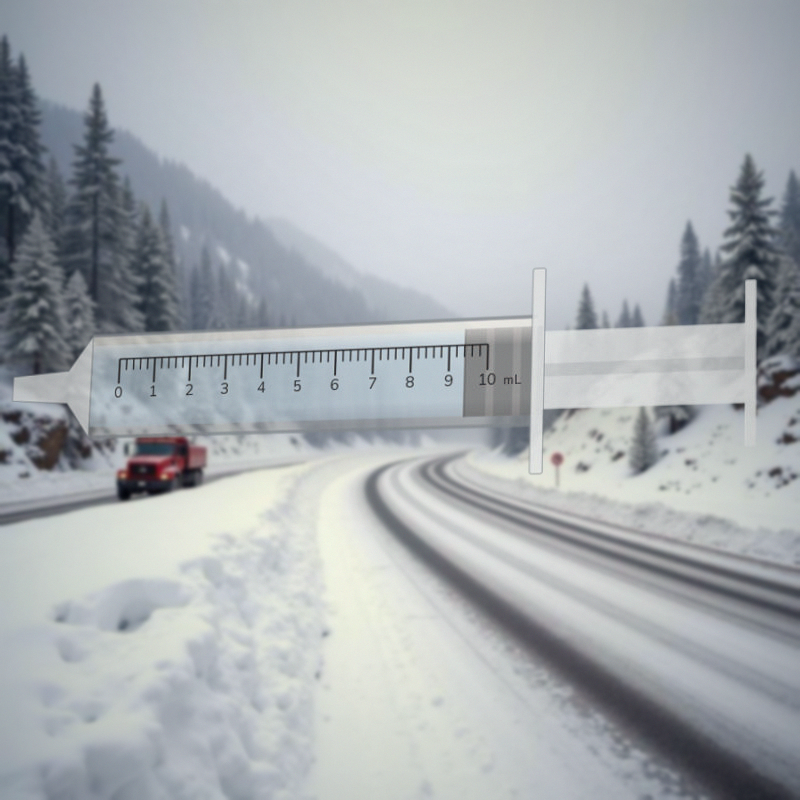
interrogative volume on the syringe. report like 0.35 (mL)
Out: 9.4 (mL)
